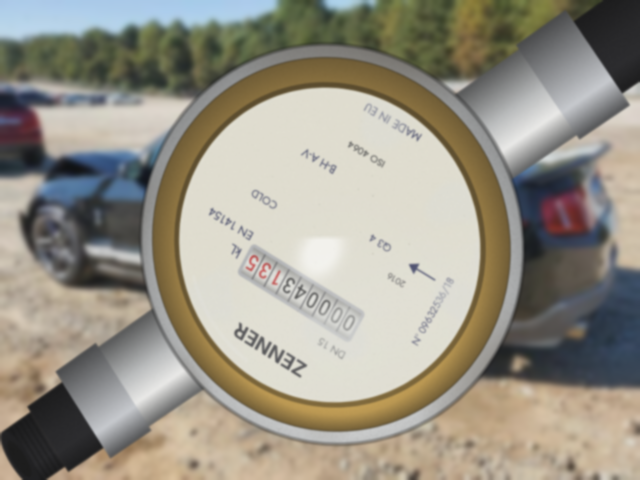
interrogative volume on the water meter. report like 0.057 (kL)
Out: 43.135 (kL)
